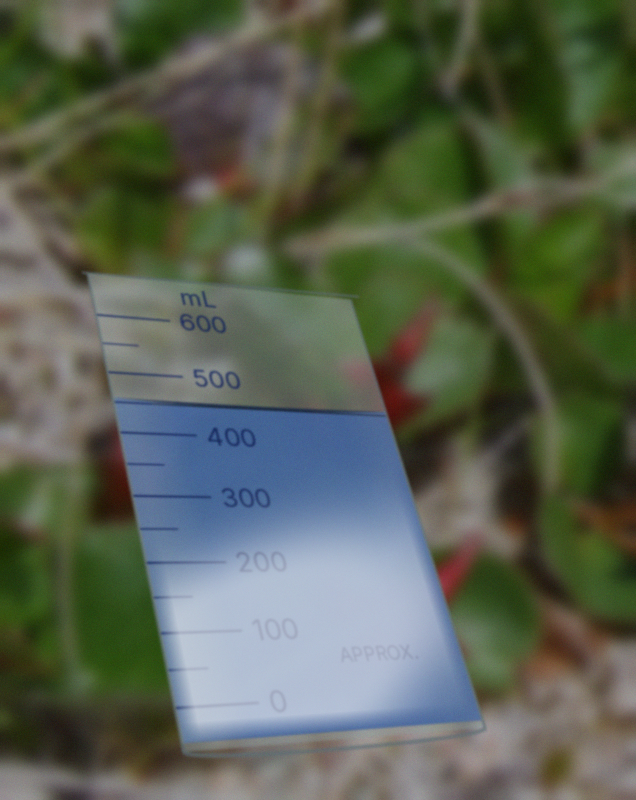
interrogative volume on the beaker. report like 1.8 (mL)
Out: 450 (mL)
